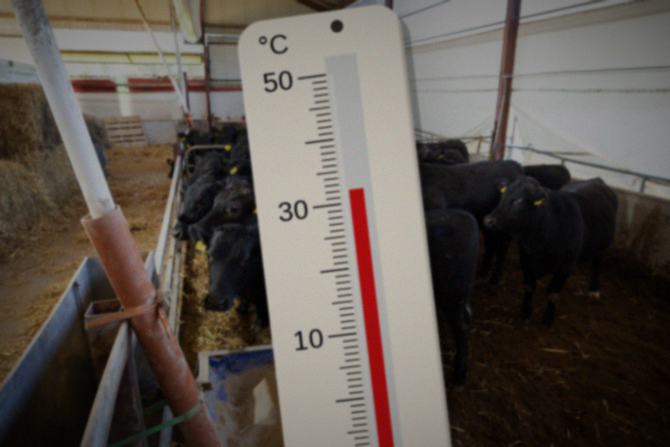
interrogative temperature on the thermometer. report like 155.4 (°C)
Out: 32 (°C)
